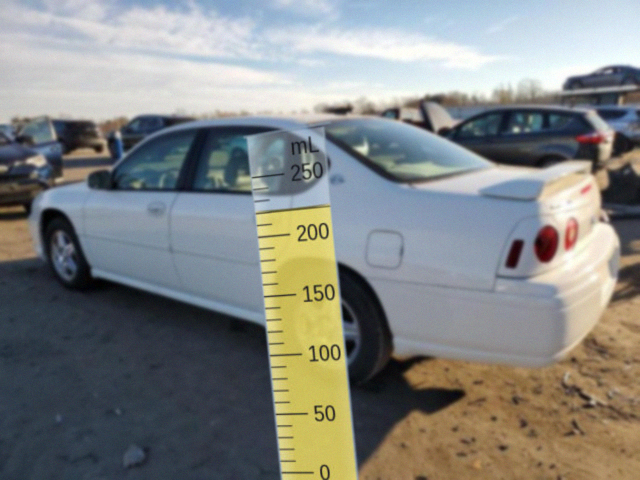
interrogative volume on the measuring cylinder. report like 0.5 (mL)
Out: 220 (mL)
